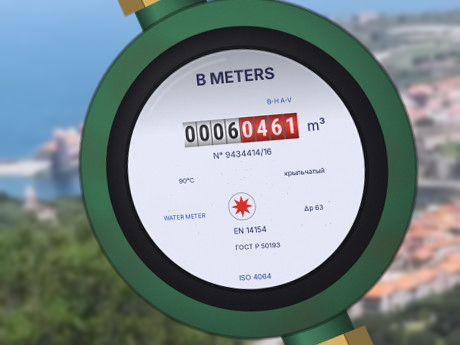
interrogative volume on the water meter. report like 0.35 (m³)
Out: 6.0461 (m³)
